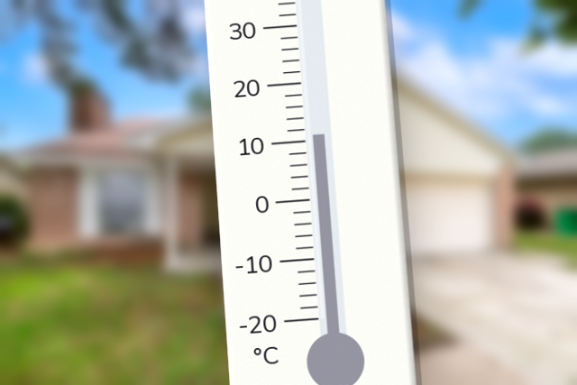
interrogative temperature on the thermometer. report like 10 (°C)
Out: 11 (°C)
